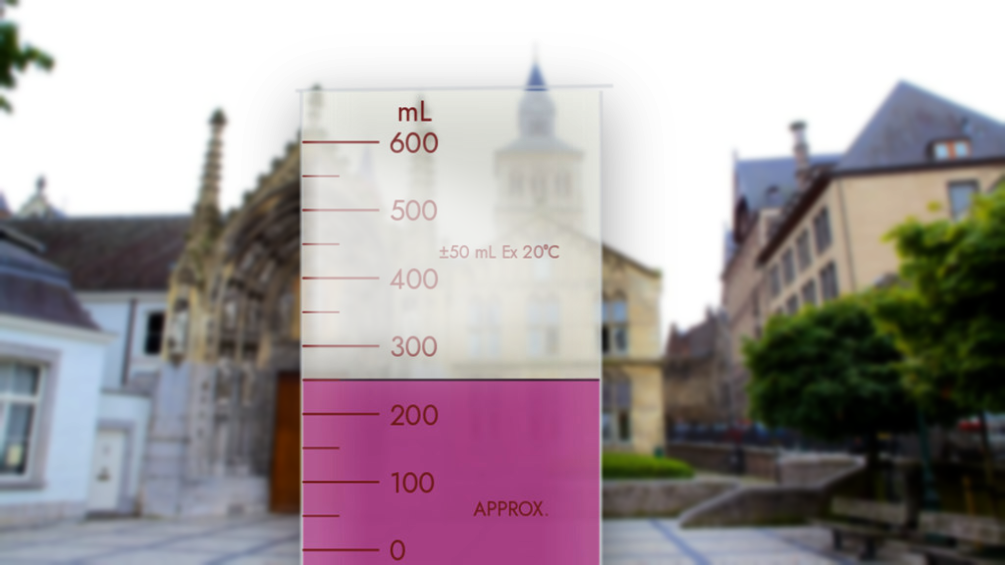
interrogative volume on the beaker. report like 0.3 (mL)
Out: 250 (mL)
